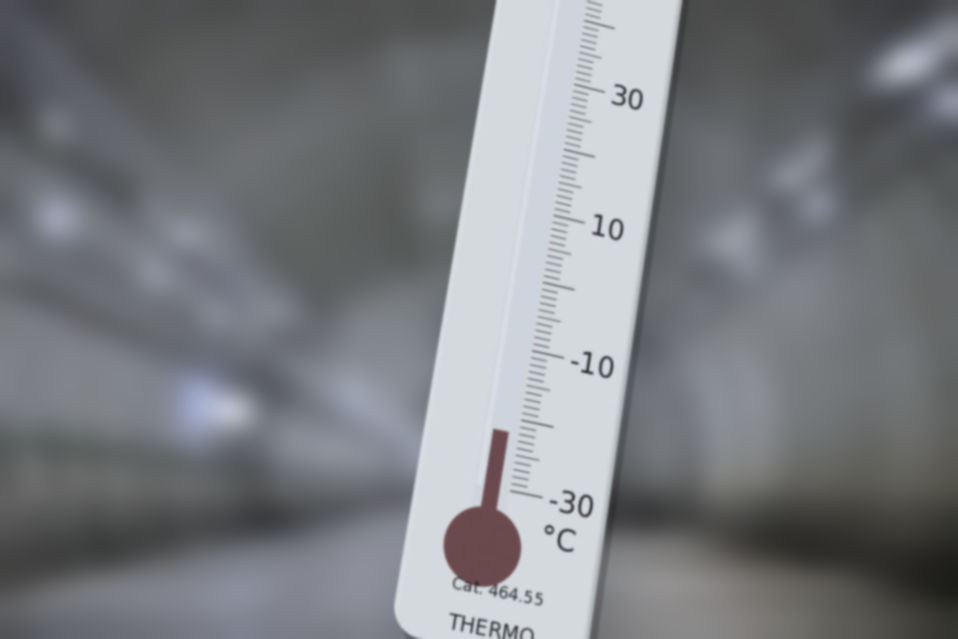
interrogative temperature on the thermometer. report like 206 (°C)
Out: -22 (°C)
